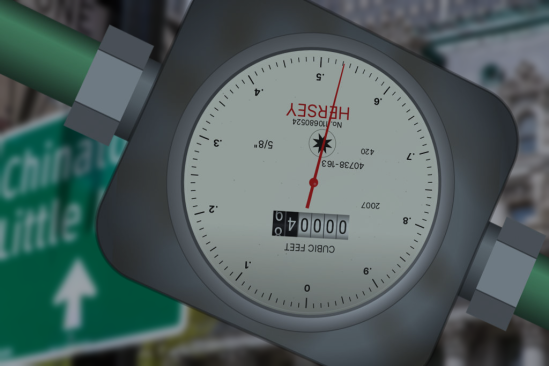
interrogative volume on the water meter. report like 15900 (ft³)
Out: 48.53 (ft³)
